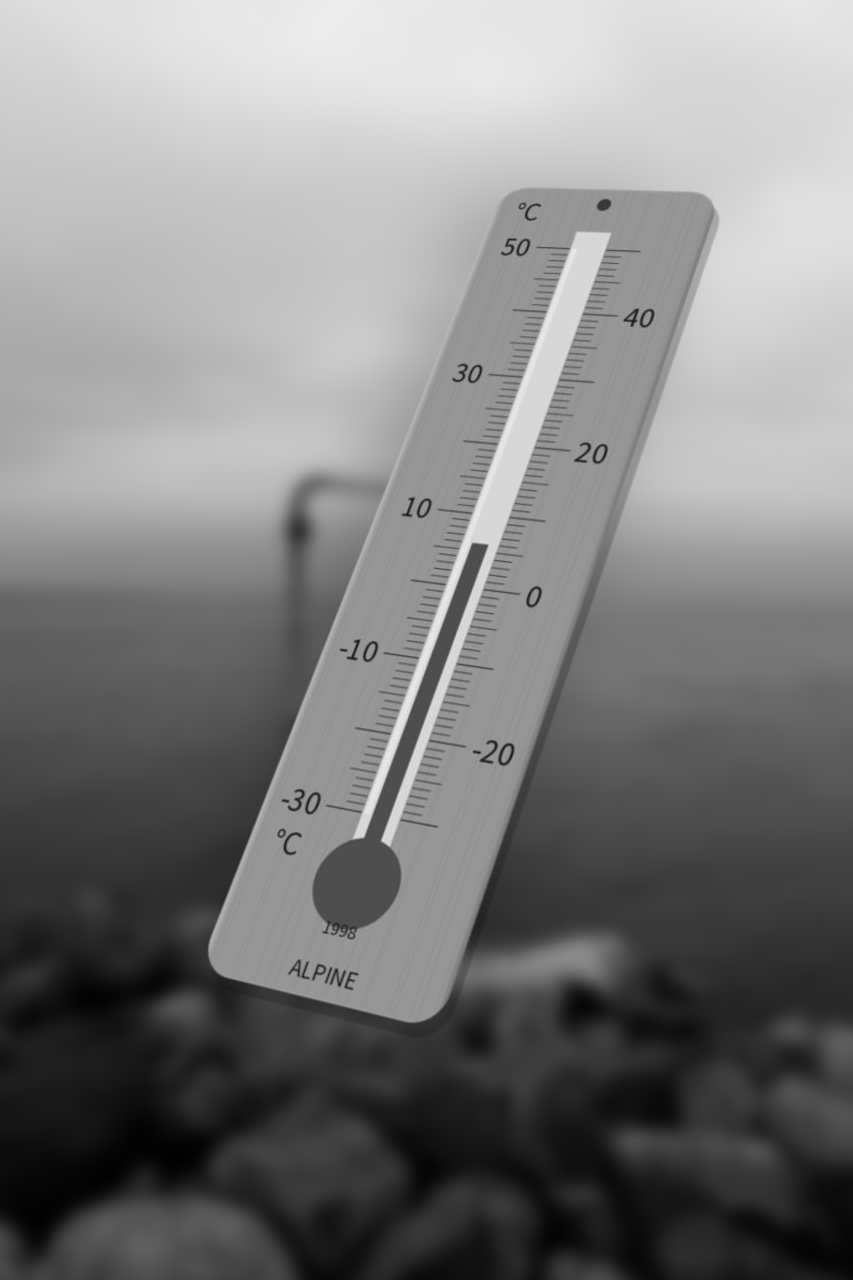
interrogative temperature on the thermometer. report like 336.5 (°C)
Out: 6 (°C)
